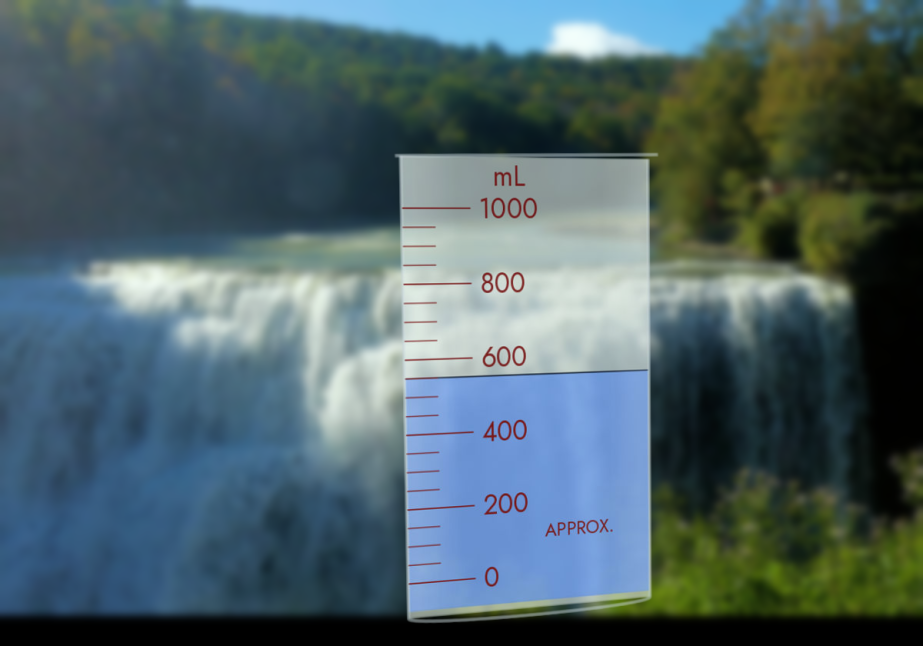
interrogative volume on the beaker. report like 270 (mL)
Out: 550 (mL)
